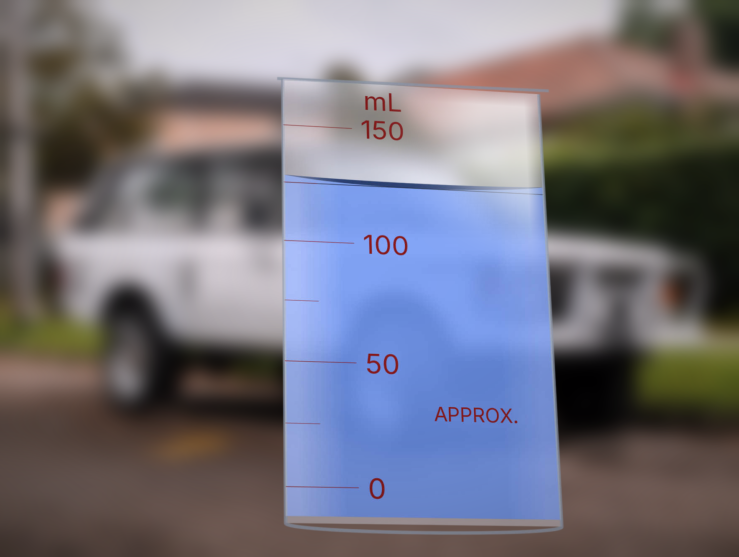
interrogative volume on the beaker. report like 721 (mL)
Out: 125 (mL)
